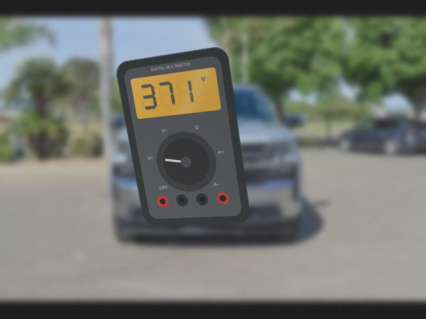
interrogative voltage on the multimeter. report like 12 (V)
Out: 371 (V)
